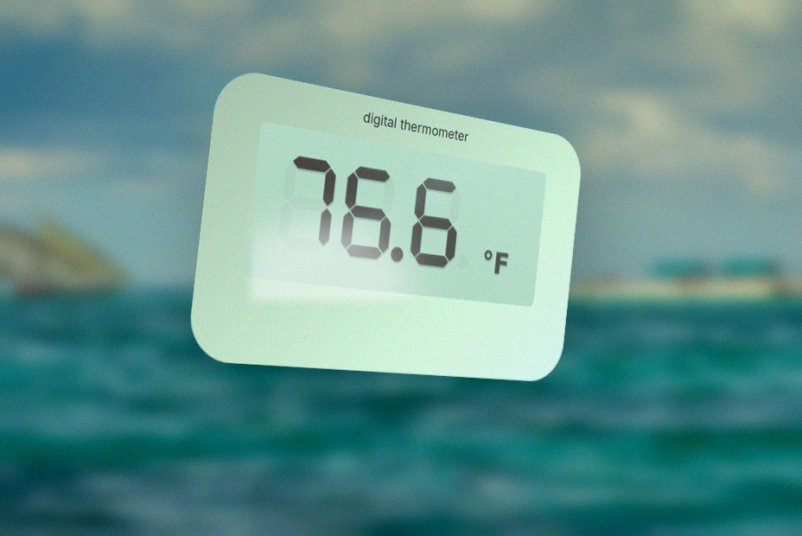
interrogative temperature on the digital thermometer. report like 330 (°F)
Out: 76.6 (°F)
